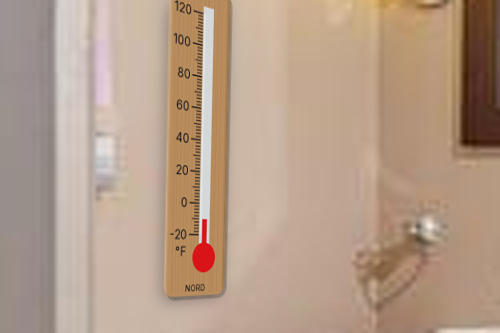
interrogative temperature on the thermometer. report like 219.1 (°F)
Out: -10 (°F)
